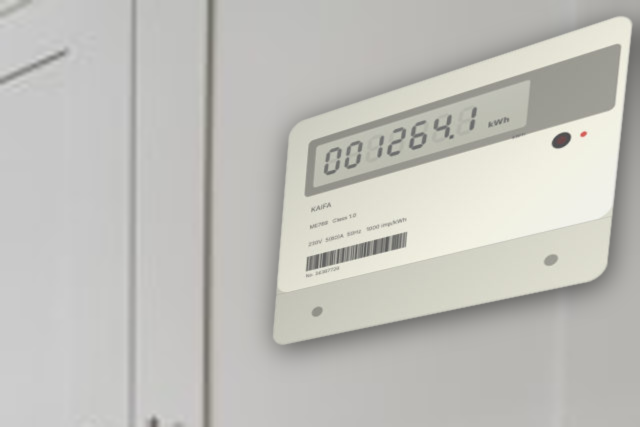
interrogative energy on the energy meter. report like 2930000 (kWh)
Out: 1264.1 (kWh)
